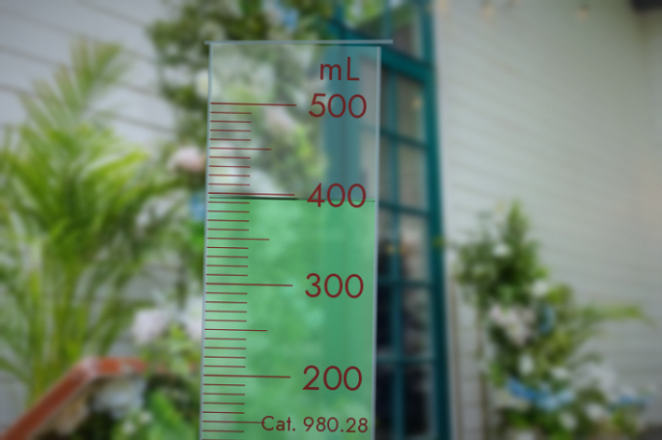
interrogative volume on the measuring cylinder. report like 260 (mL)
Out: 395 (mL)
